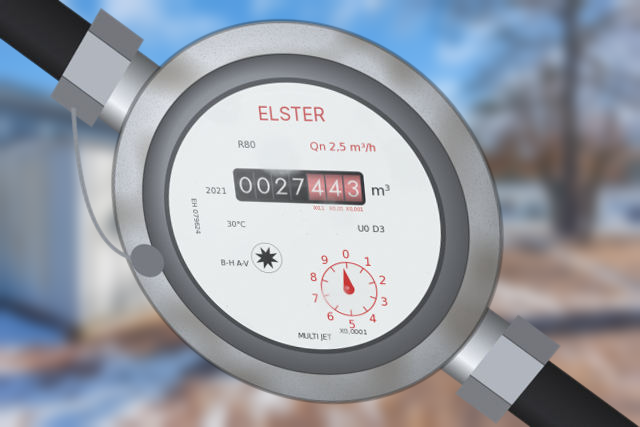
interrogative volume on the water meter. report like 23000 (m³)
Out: 27.4429 (m³)
